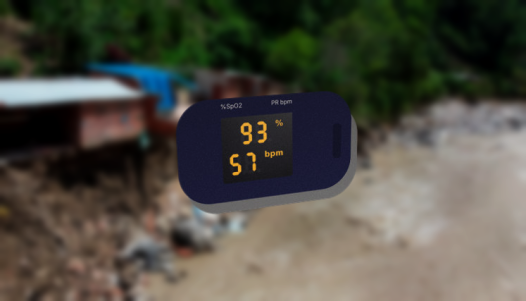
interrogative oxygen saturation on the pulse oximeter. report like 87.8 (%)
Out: 93 (%)
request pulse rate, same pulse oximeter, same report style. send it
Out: 57 (bpm)
